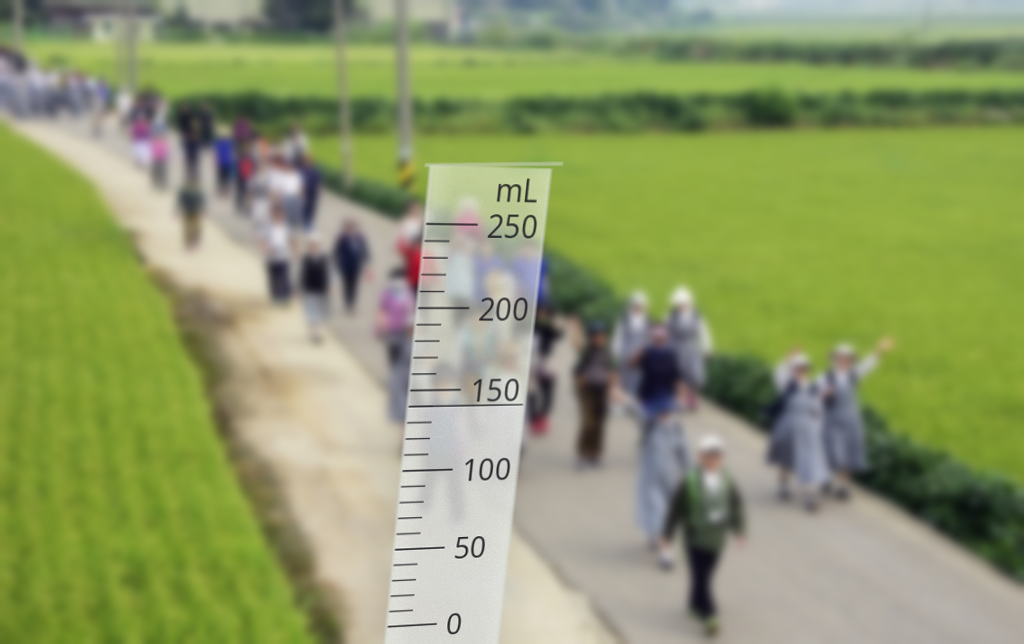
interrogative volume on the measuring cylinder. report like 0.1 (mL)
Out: 140 (mL)
